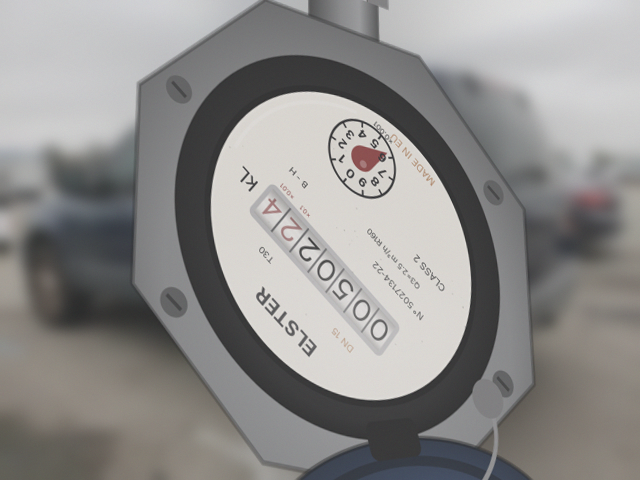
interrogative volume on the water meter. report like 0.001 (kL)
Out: 502.245 (kL)
